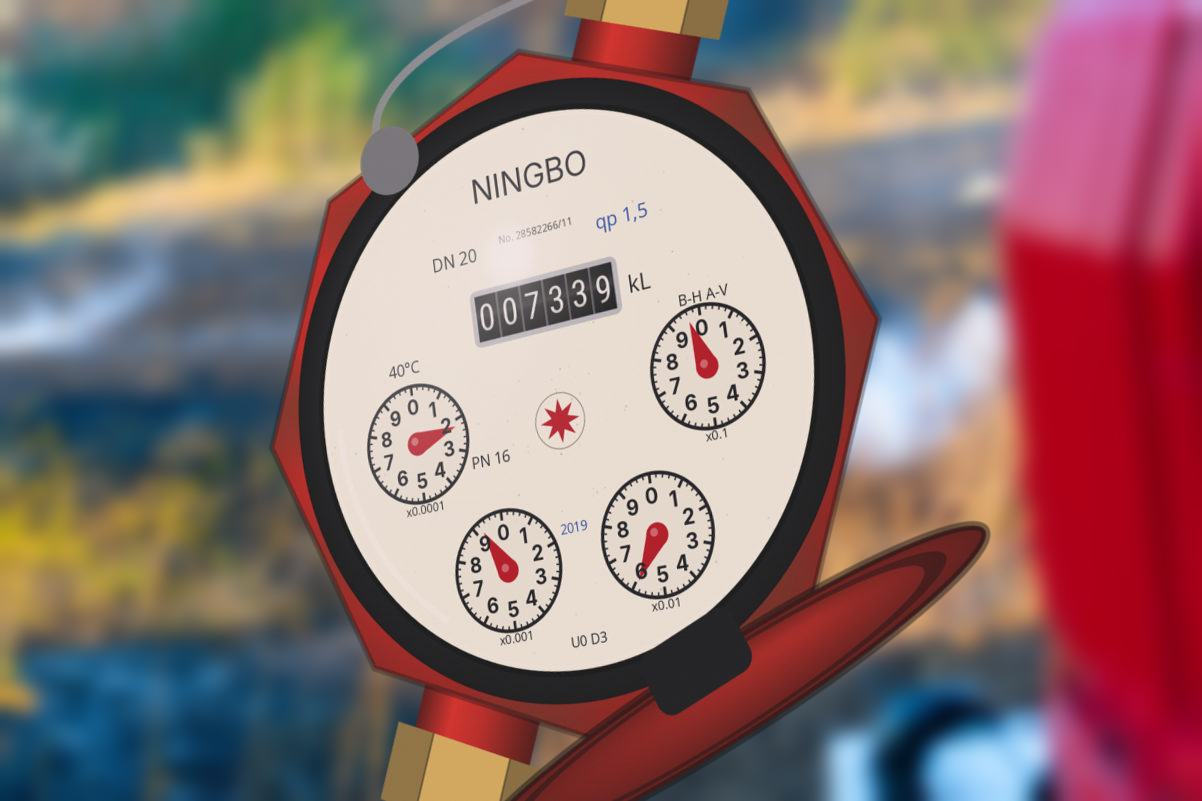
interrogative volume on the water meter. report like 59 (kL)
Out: 7338.9592 (kL)
